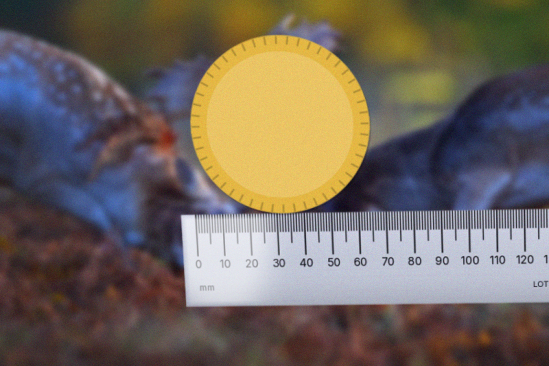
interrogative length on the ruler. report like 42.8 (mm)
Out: 65 (mm)
